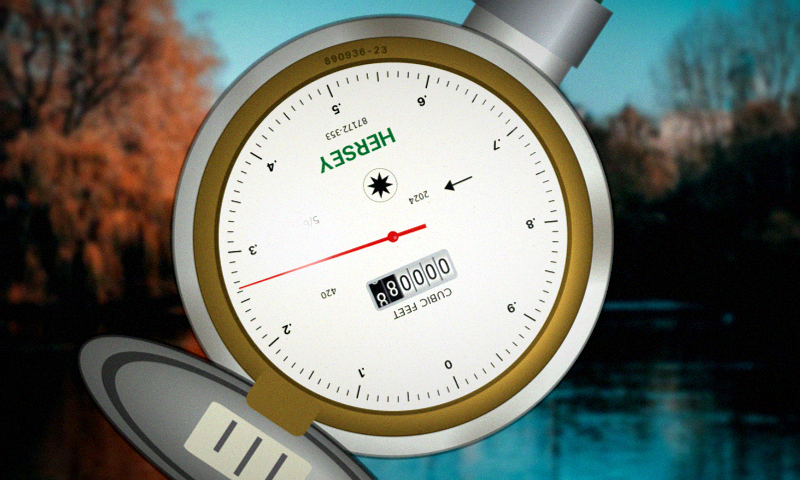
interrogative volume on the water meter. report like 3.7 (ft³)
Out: 88.26 (ft³)
